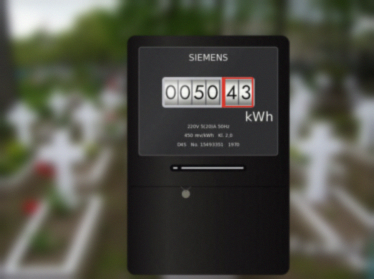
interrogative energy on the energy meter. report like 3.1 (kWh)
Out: 50.43 (kWh)
